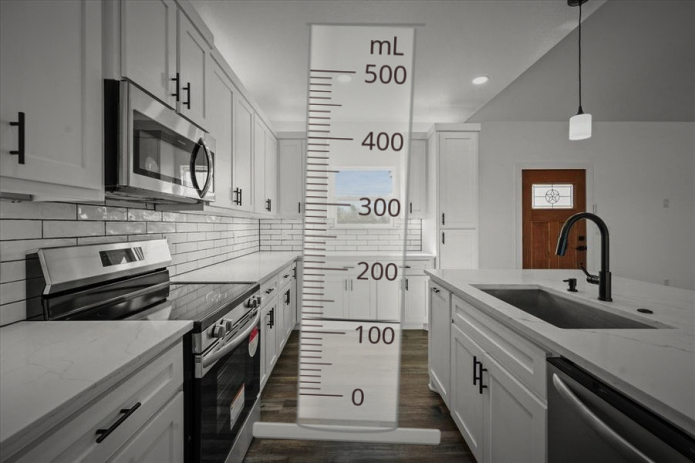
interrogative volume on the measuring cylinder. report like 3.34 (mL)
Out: 120 (mL)
